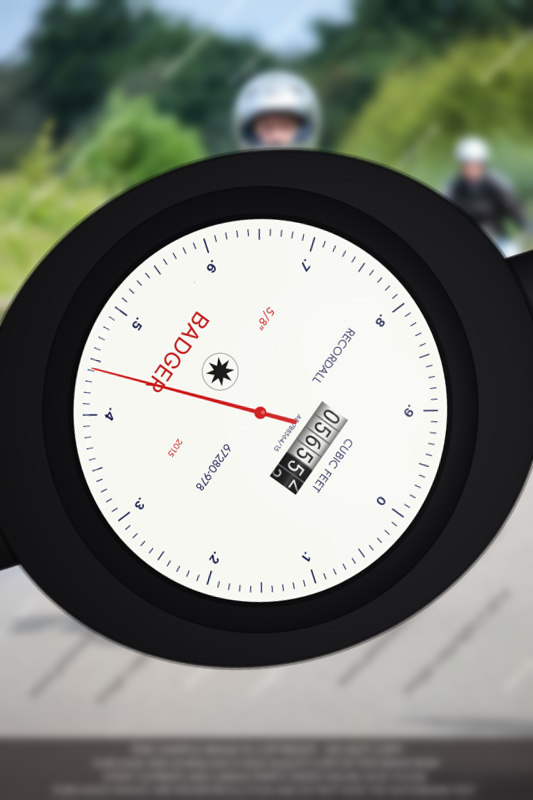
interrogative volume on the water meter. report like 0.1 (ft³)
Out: 56552.44 (ft³)
